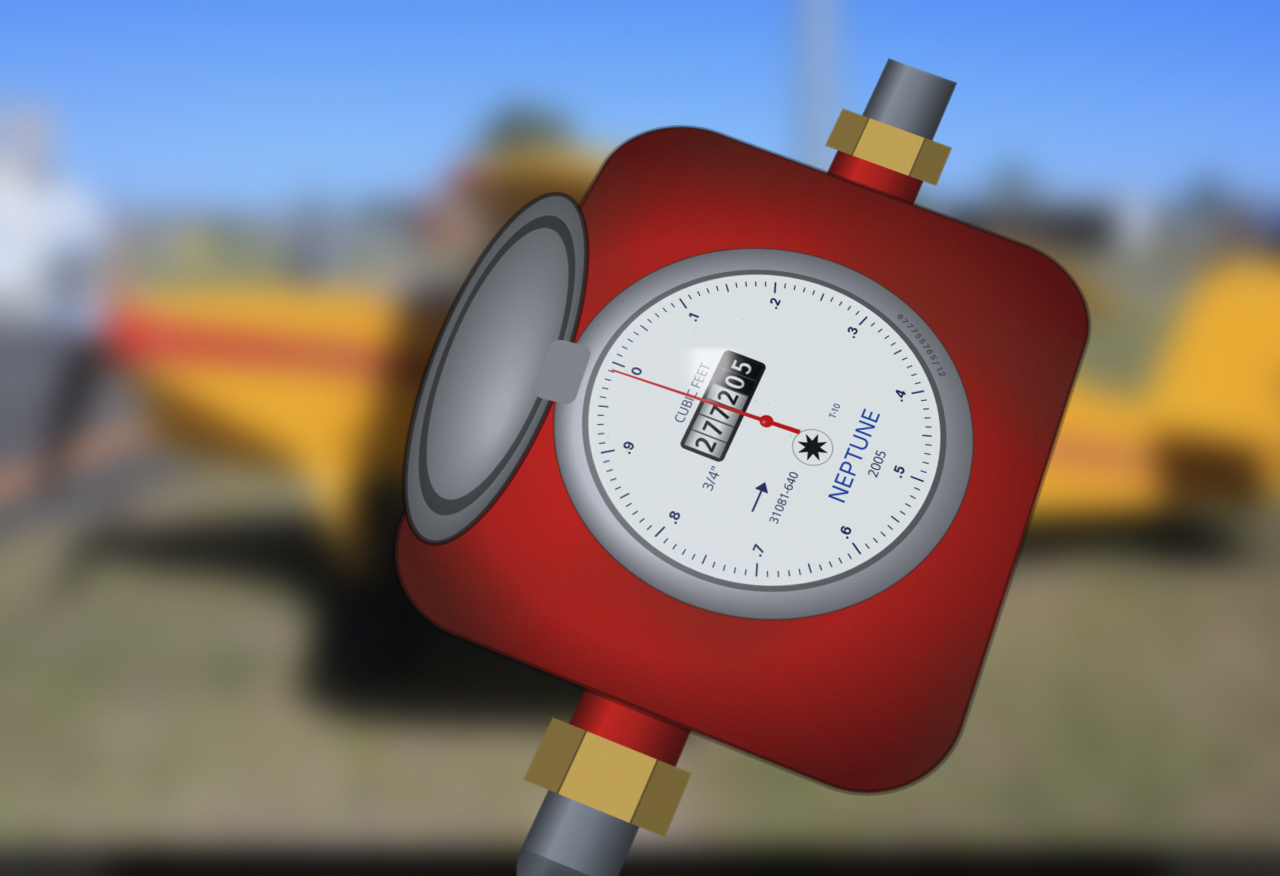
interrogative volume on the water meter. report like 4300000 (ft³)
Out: 277204.99 (ft³)
